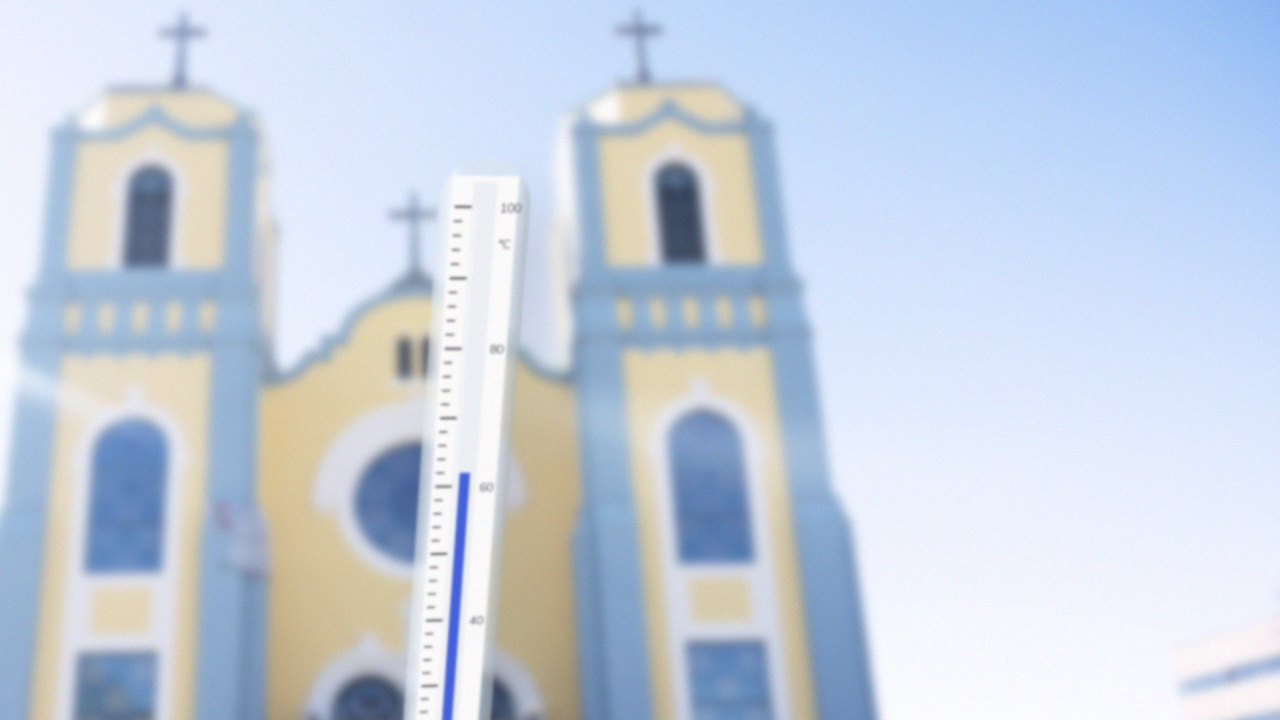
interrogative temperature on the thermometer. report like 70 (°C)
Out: 62 (°C)
